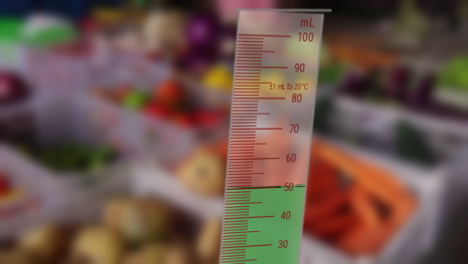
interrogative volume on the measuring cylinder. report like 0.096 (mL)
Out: 50 (mL)
